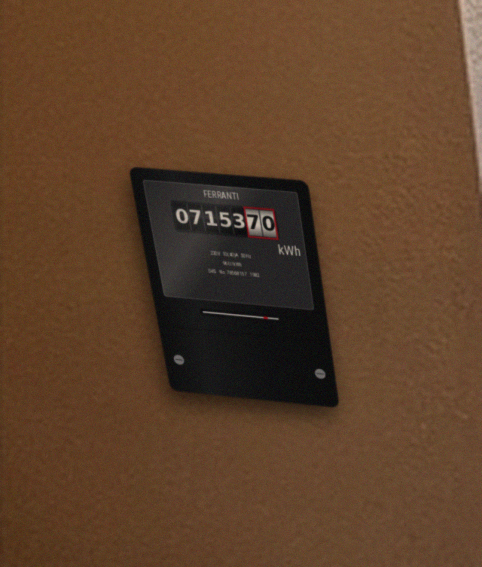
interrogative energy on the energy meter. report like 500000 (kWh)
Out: 7153.70 (kWh)
